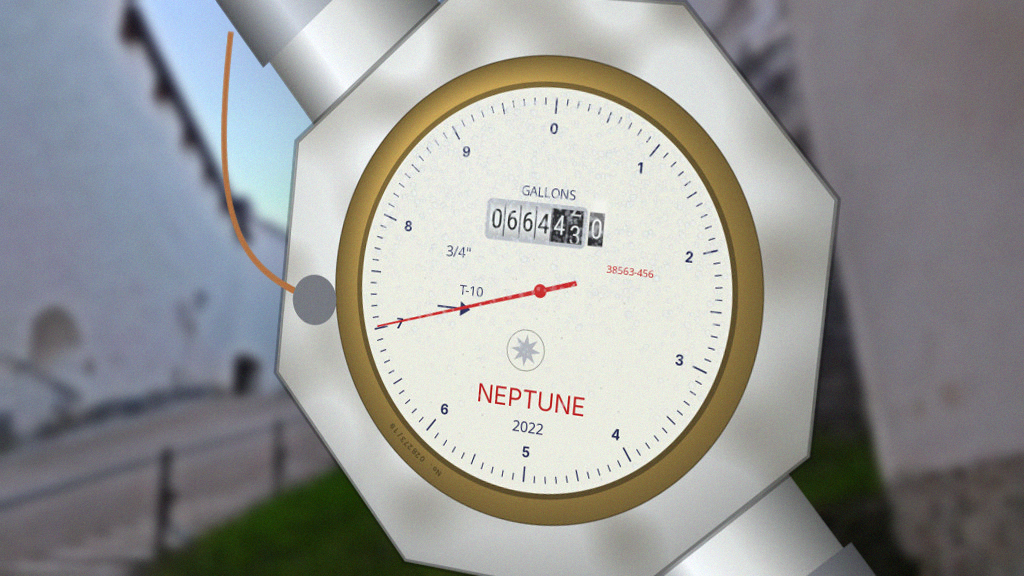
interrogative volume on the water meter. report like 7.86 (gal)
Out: 664427.0 (gal)
